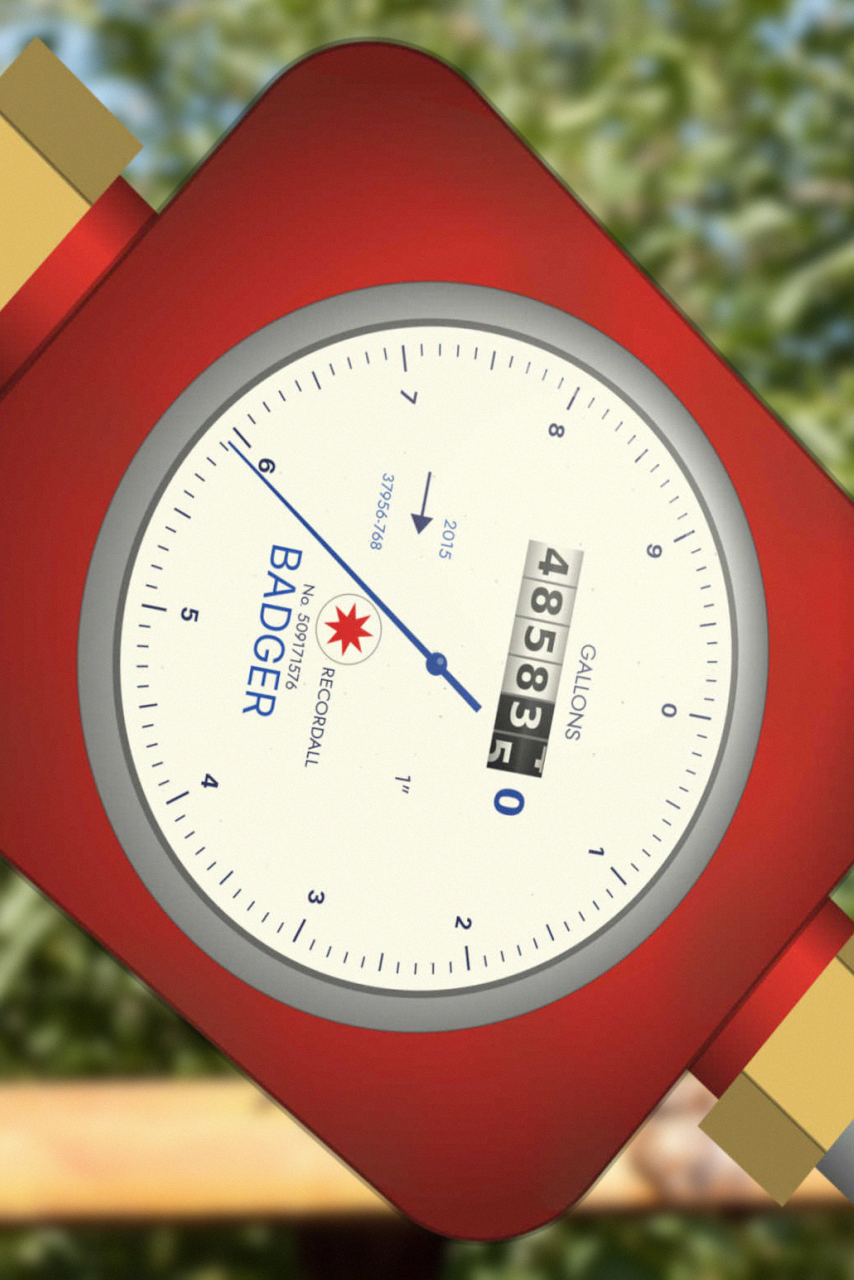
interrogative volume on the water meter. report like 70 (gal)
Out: 4858345.9 (gal)
